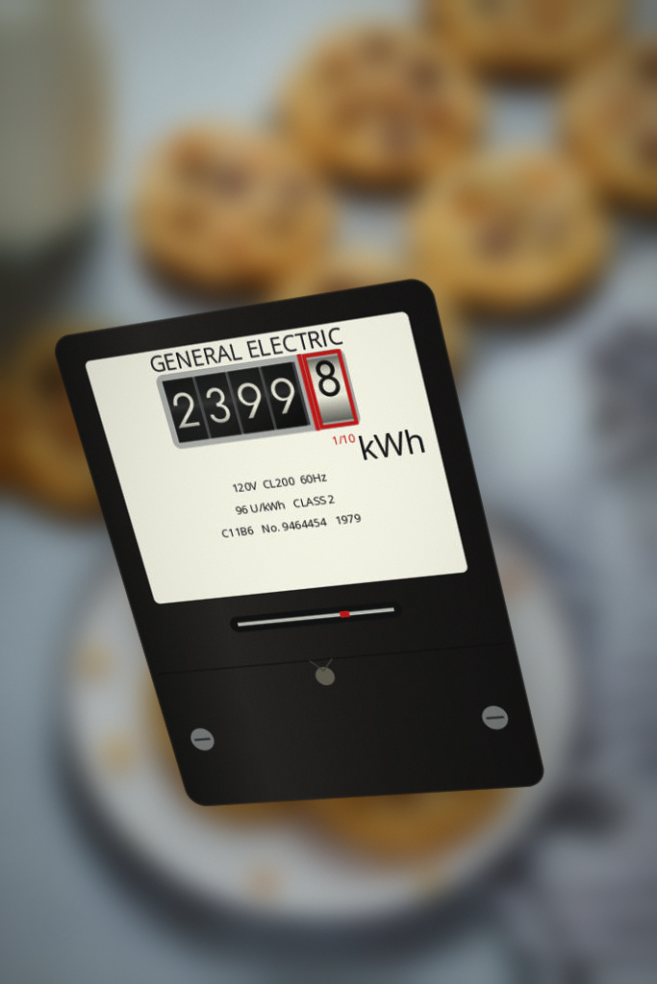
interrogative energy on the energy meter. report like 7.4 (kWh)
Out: 2399.8 (kWh)
